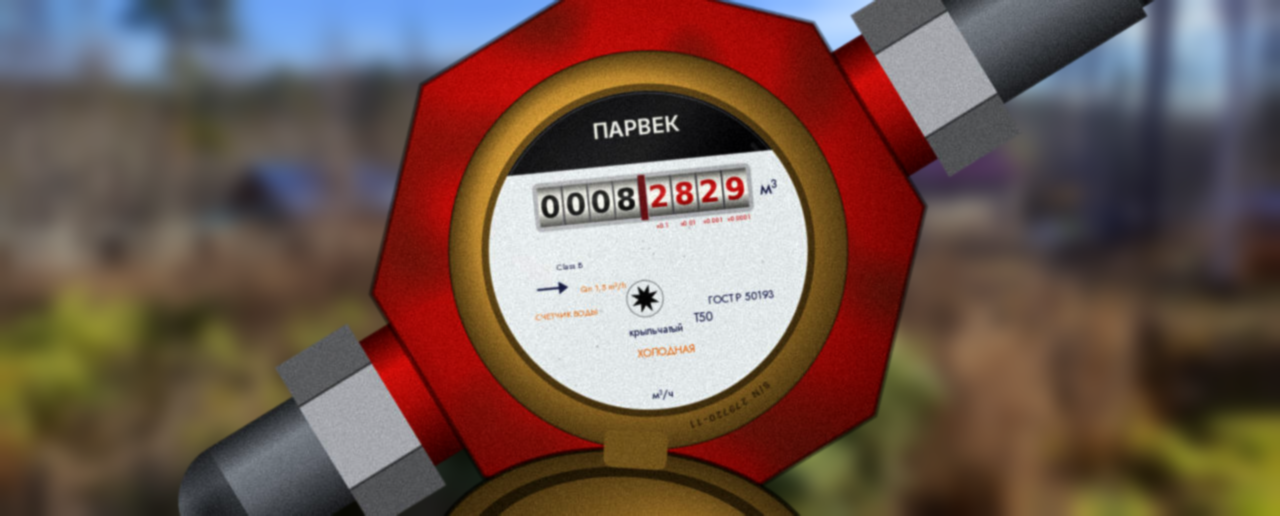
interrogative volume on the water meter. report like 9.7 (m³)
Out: 8.2829 (m³)
